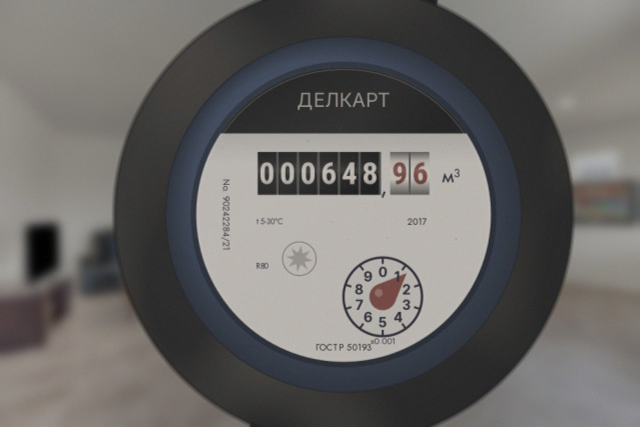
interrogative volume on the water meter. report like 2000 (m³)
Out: 648.961 (m³)
